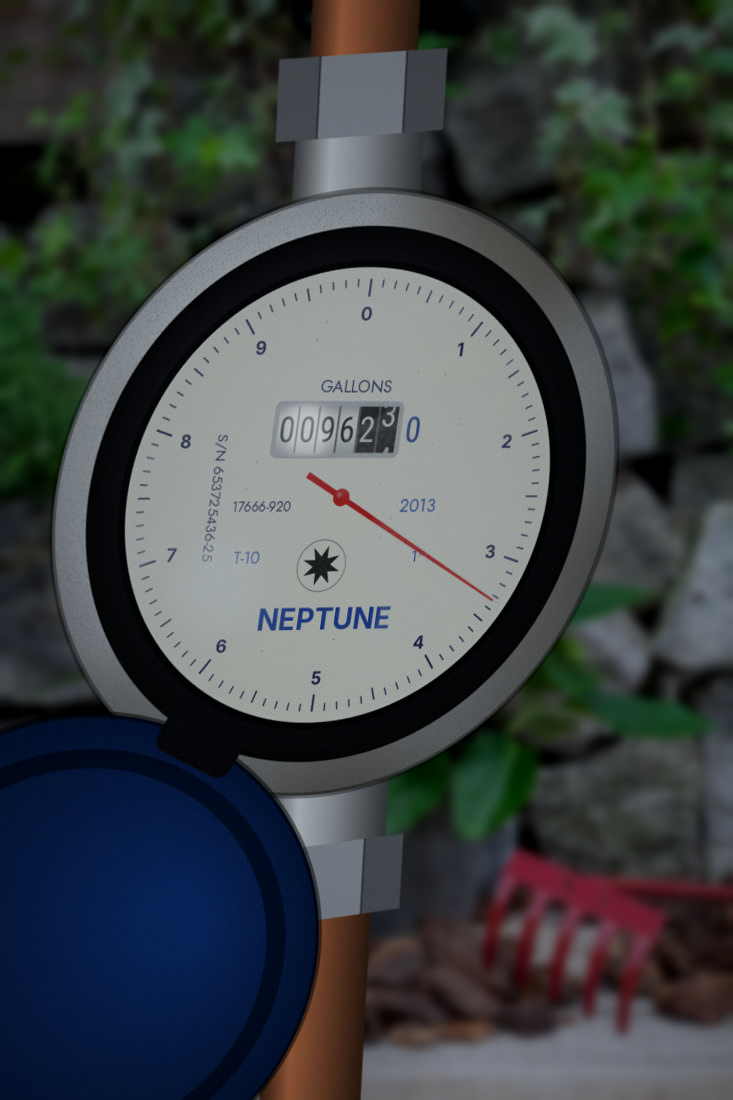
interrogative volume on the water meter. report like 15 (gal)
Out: 96233.3 (gal)
